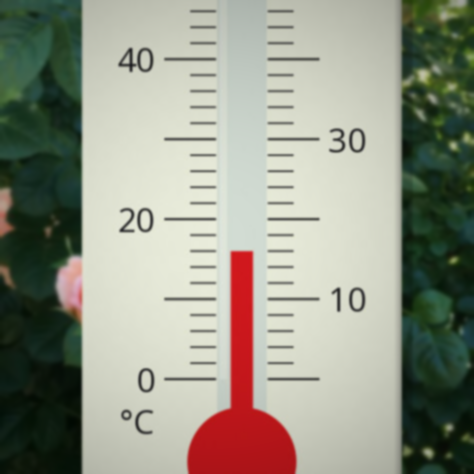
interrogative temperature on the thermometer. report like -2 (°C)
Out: 16 (°C)
